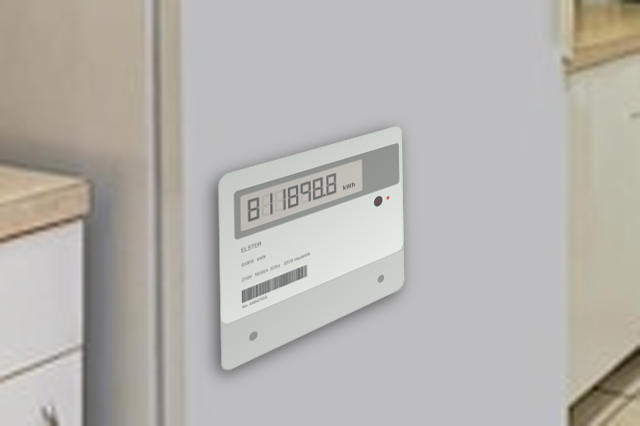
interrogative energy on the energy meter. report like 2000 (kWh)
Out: 811898.8 (kWh)
